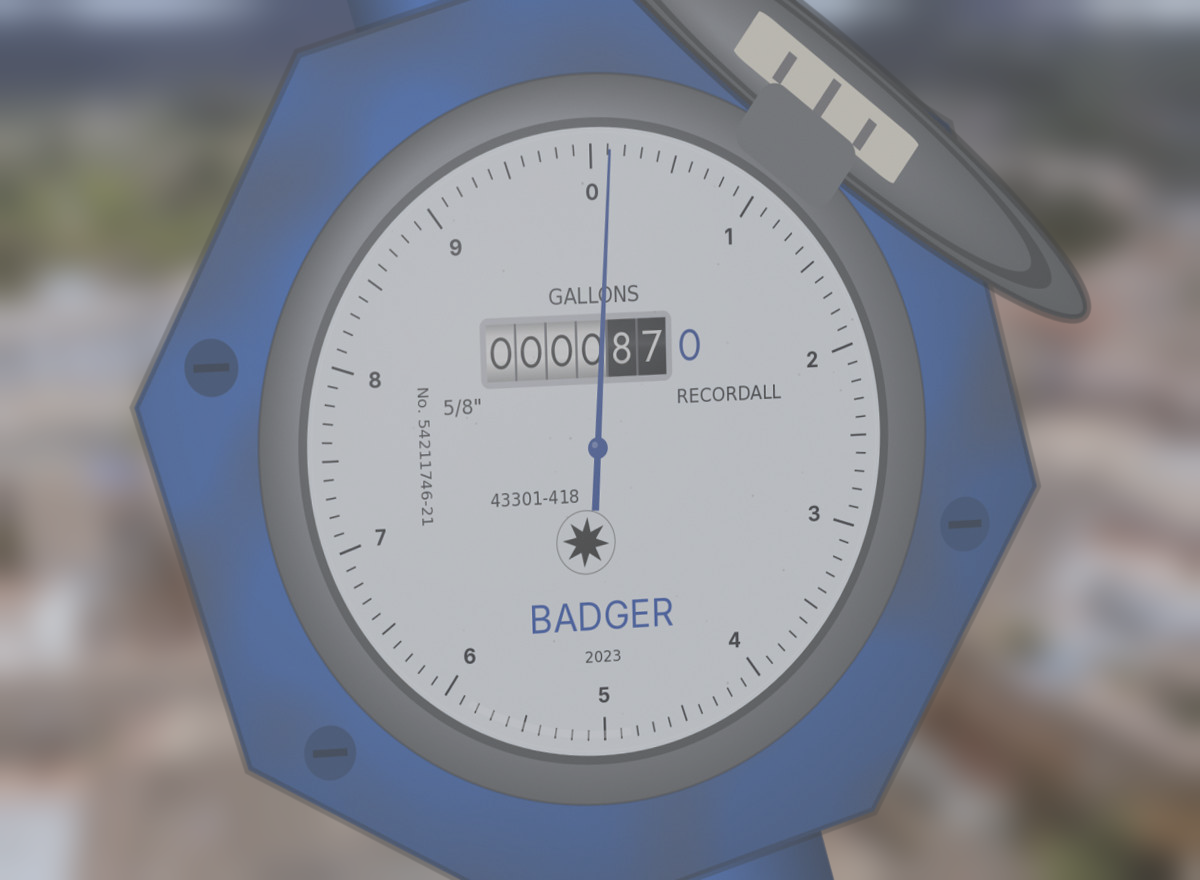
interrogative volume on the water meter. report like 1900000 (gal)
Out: 870.1 (gal)
